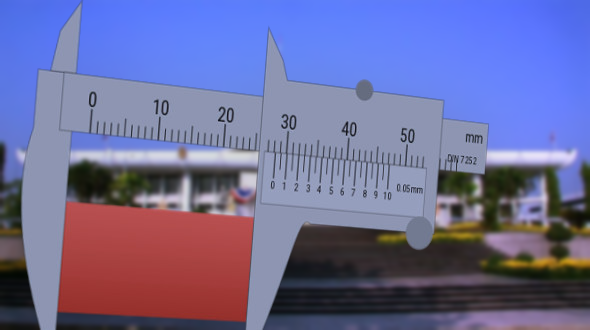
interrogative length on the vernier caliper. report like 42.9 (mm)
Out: 28.2 (mm)
